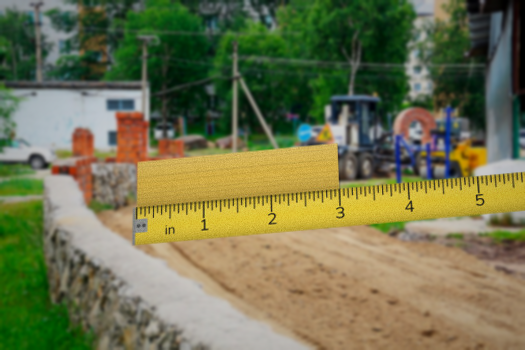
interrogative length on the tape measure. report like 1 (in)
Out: 3 (in)
